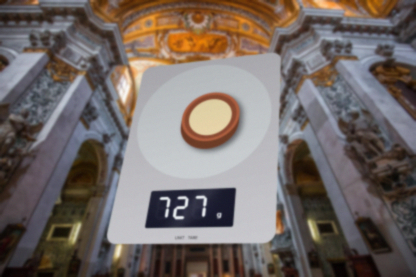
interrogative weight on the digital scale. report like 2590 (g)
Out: 727 (g)
